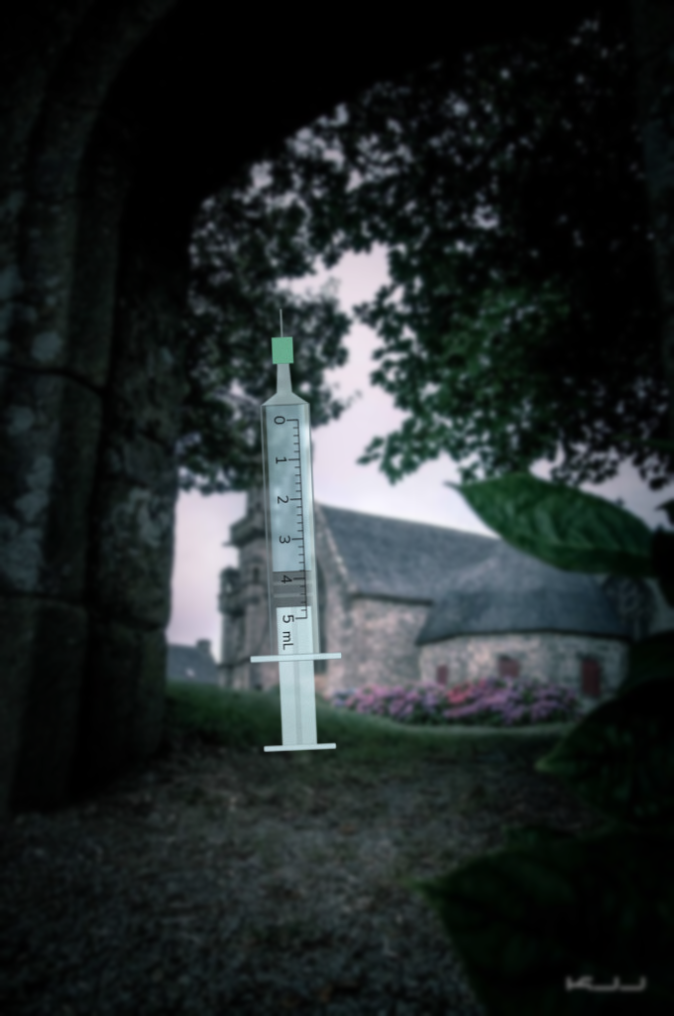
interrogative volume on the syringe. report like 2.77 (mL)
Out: 3.8 (mL)
